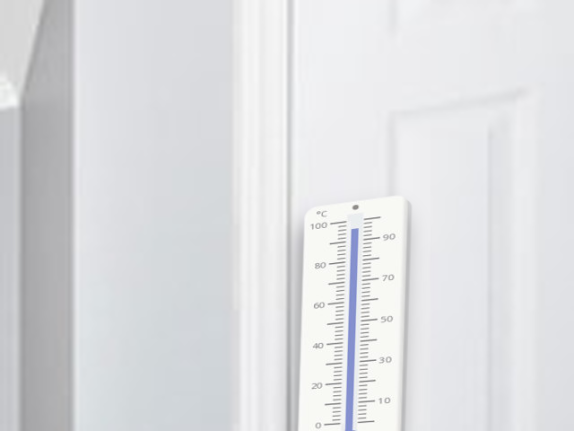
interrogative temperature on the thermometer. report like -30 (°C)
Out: 96 (°C)
